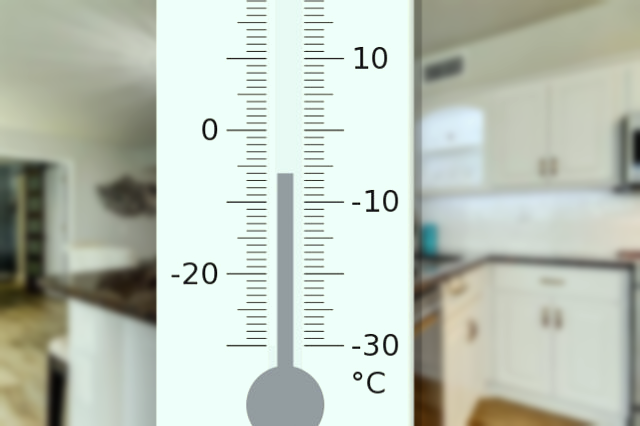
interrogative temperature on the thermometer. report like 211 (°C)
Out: -6 (°C)
